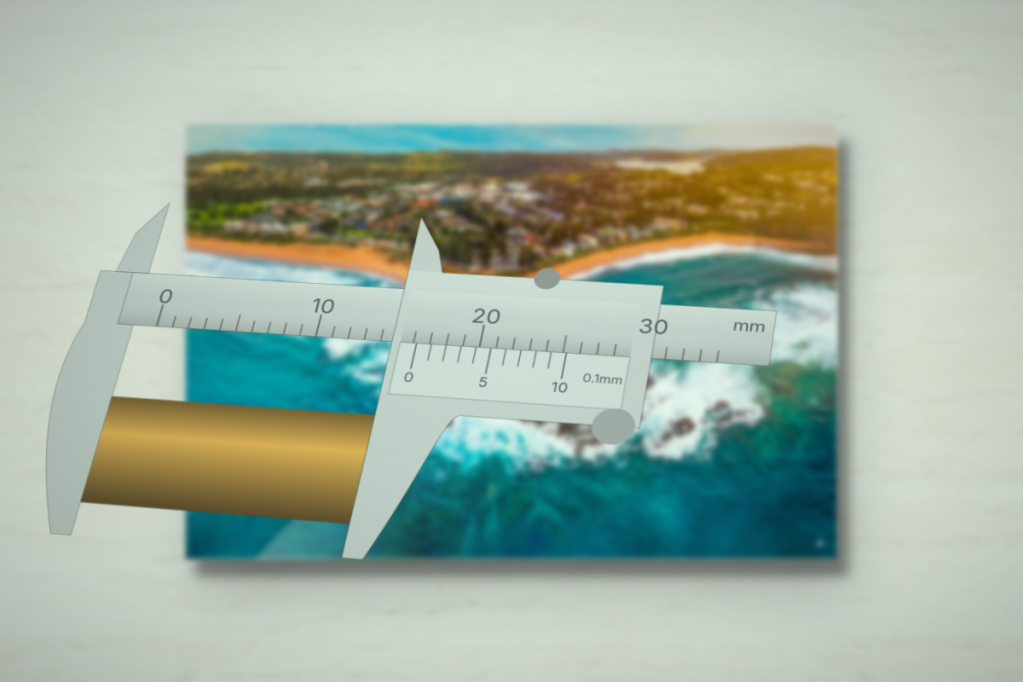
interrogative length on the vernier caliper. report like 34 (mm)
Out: 16.2 (mm)
